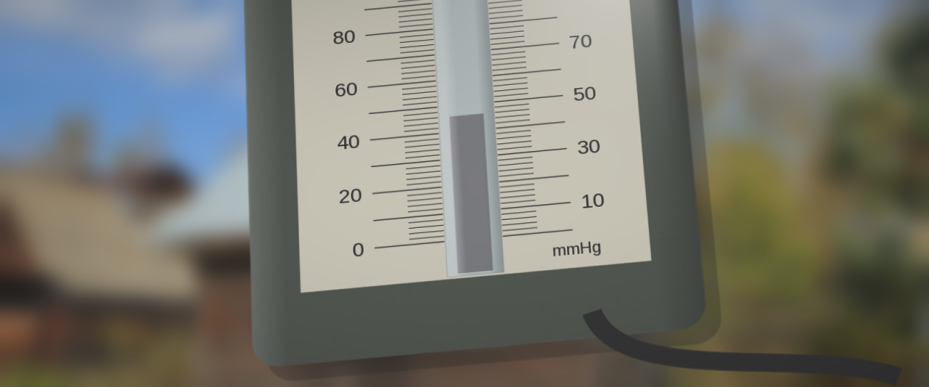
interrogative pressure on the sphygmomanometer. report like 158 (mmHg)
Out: 46 (mmHg)
